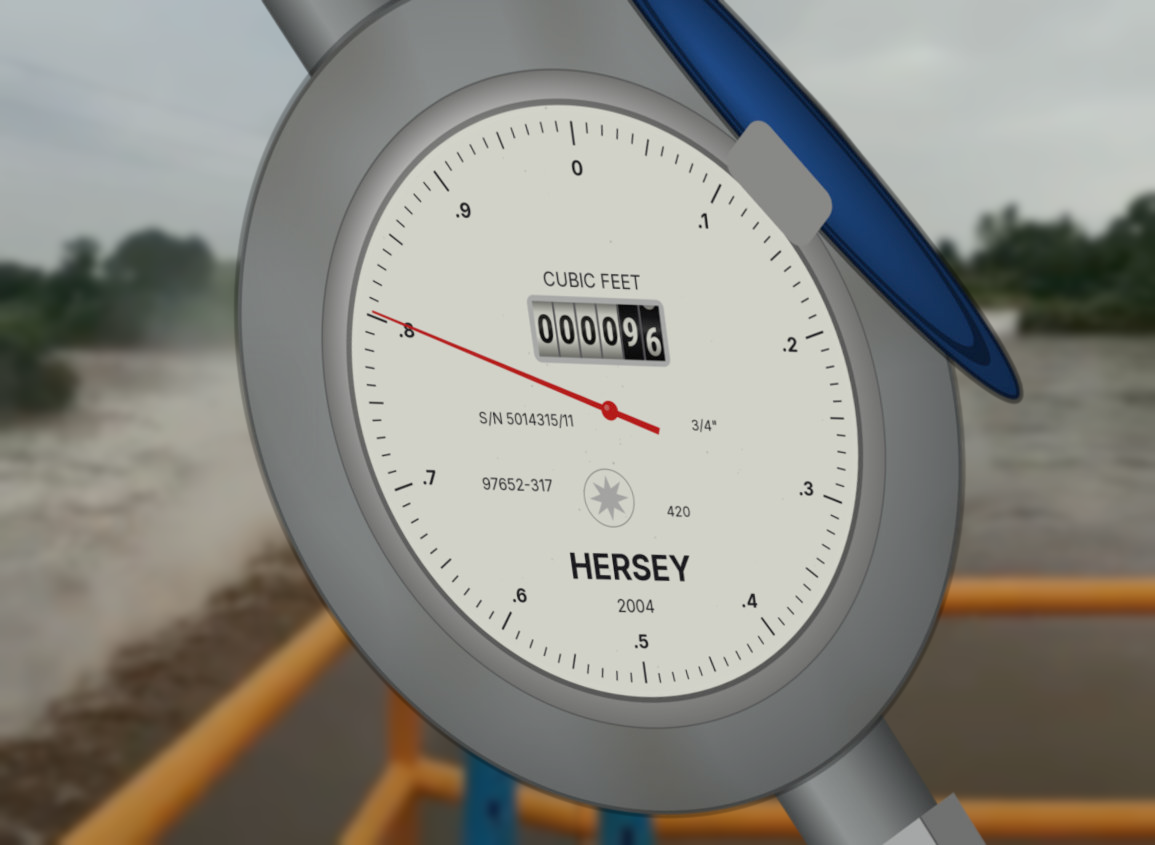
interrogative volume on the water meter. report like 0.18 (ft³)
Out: 95.80 (ft³)
